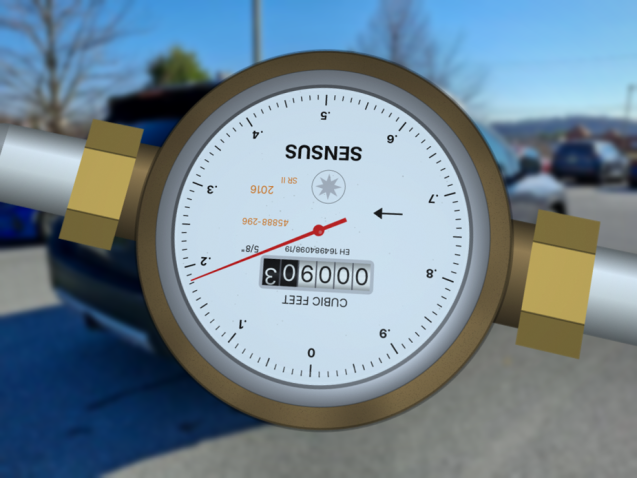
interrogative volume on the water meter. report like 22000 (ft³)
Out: 903.18 (ft³)
